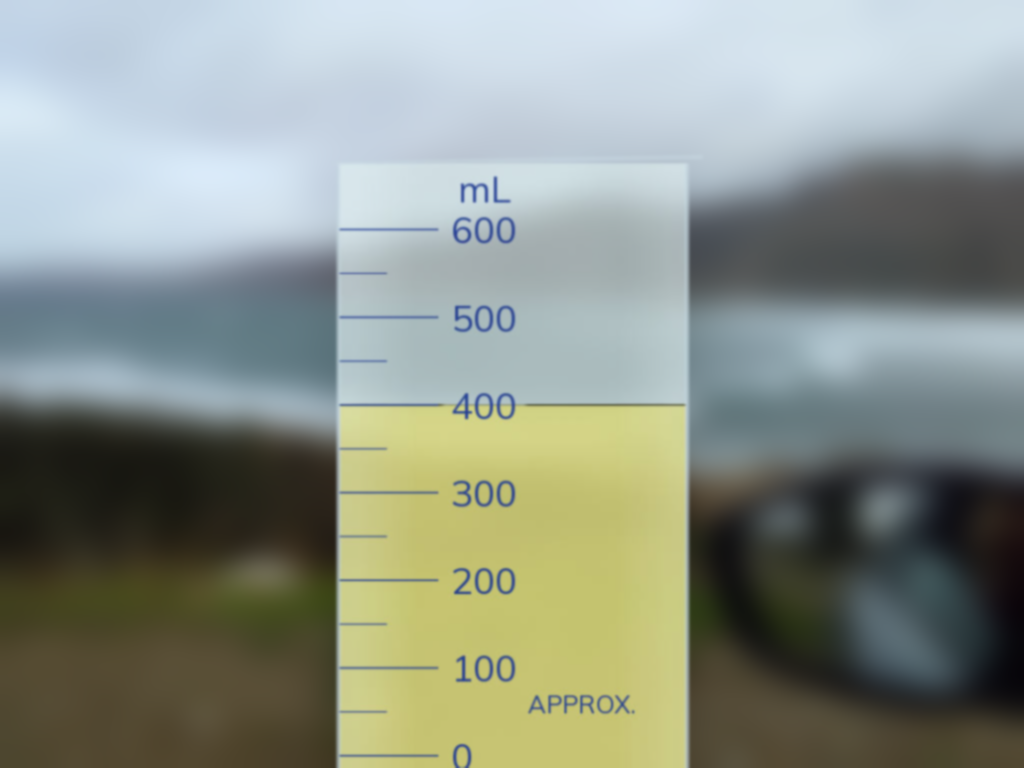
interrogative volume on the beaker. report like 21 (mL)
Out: 400 (mL)
